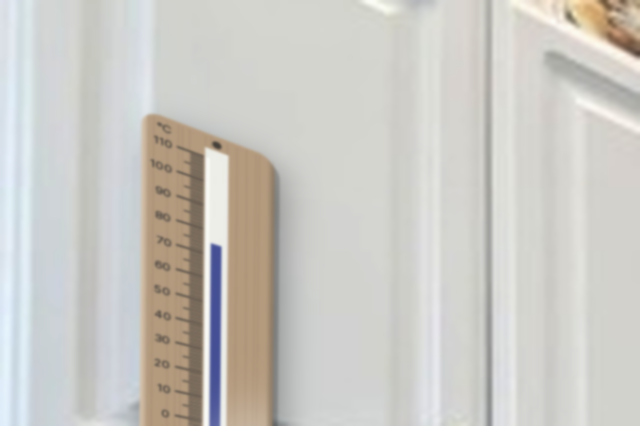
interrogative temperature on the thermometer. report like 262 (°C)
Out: 75 (°C)
